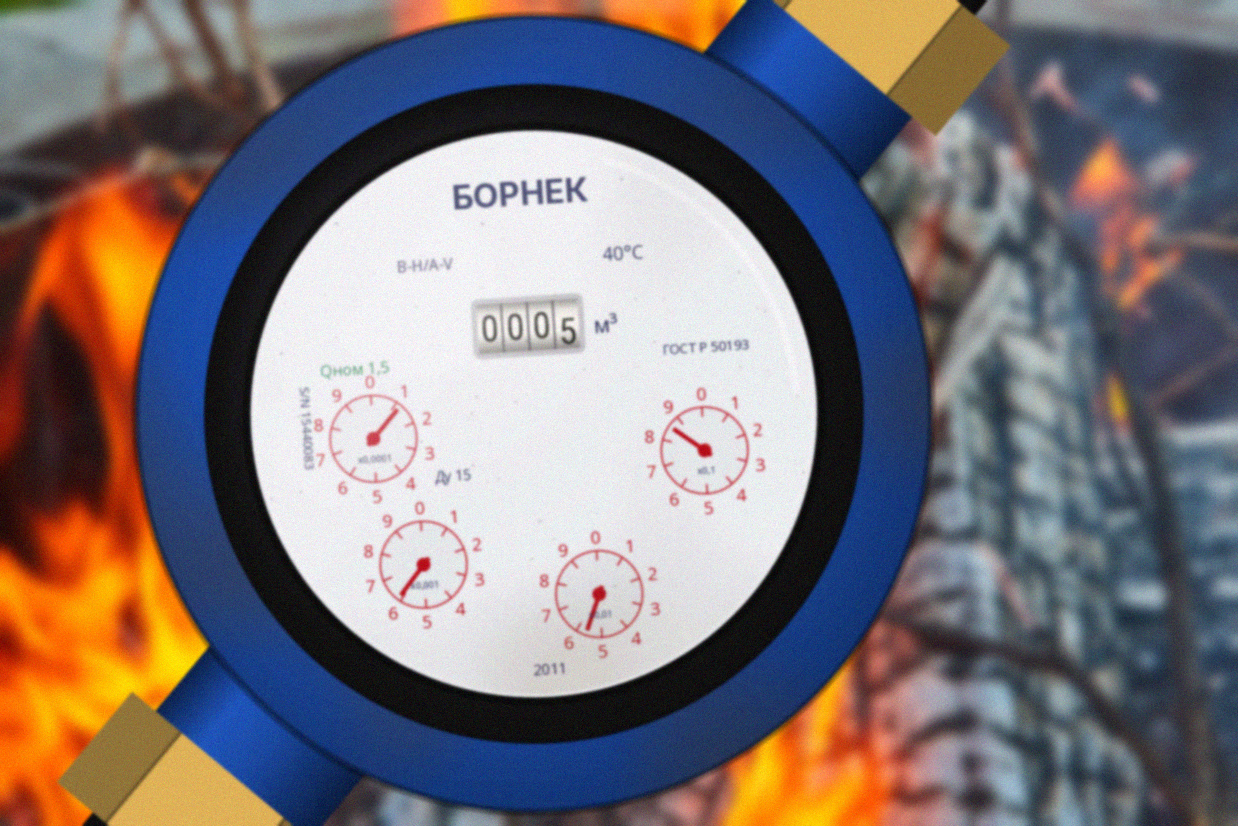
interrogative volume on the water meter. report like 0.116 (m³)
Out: 4.8561 (m³)
